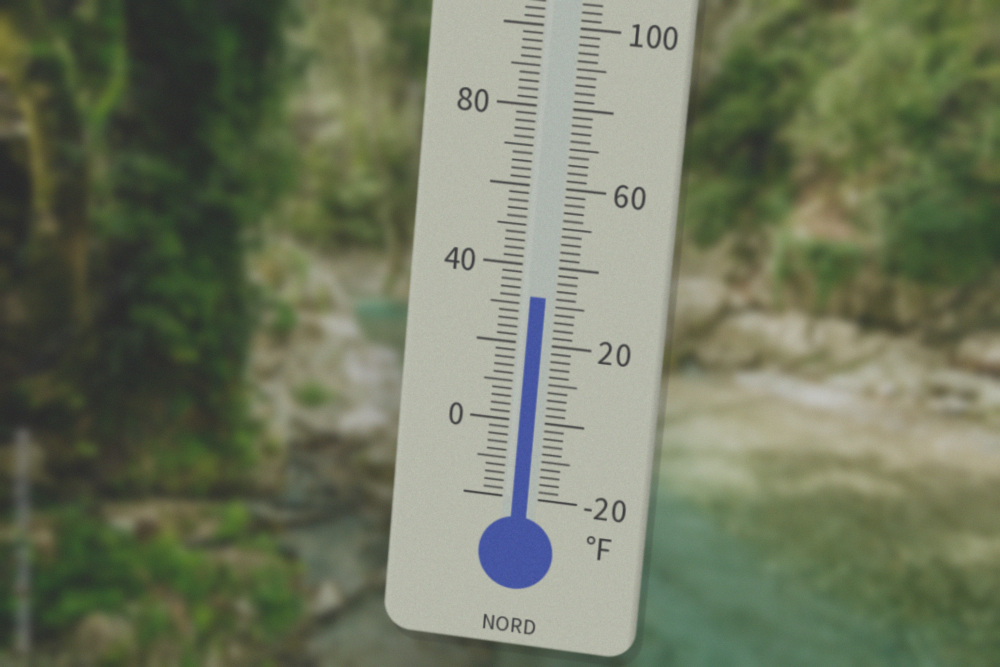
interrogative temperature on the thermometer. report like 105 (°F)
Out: 32 (°F)
